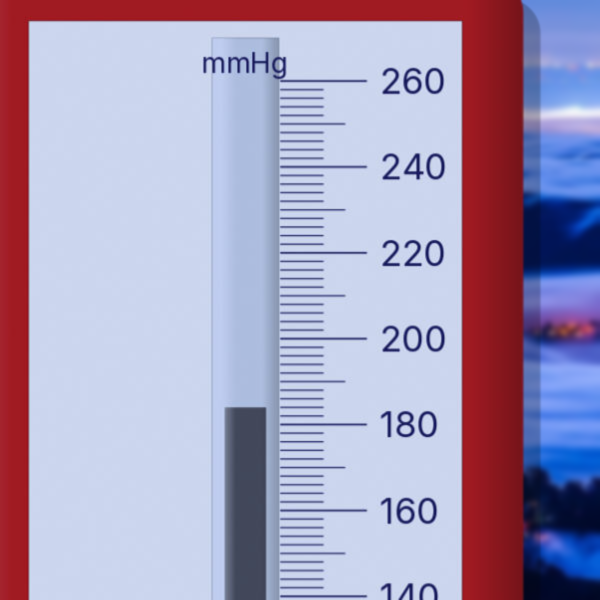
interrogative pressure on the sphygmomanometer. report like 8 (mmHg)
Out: 184 (mmHg)
